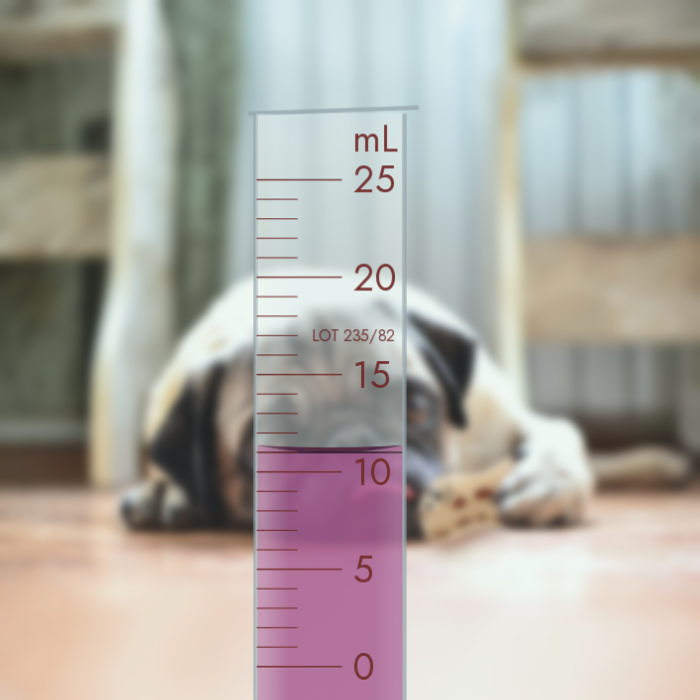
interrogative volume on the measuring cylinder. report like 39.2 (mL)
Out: 11 (mL)
